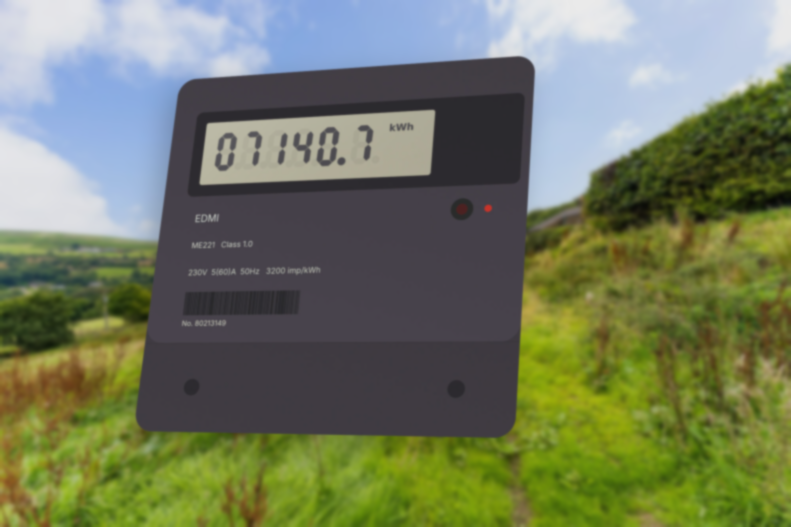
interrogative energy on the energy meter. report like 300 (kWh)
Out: 7140.7 (kWh)
